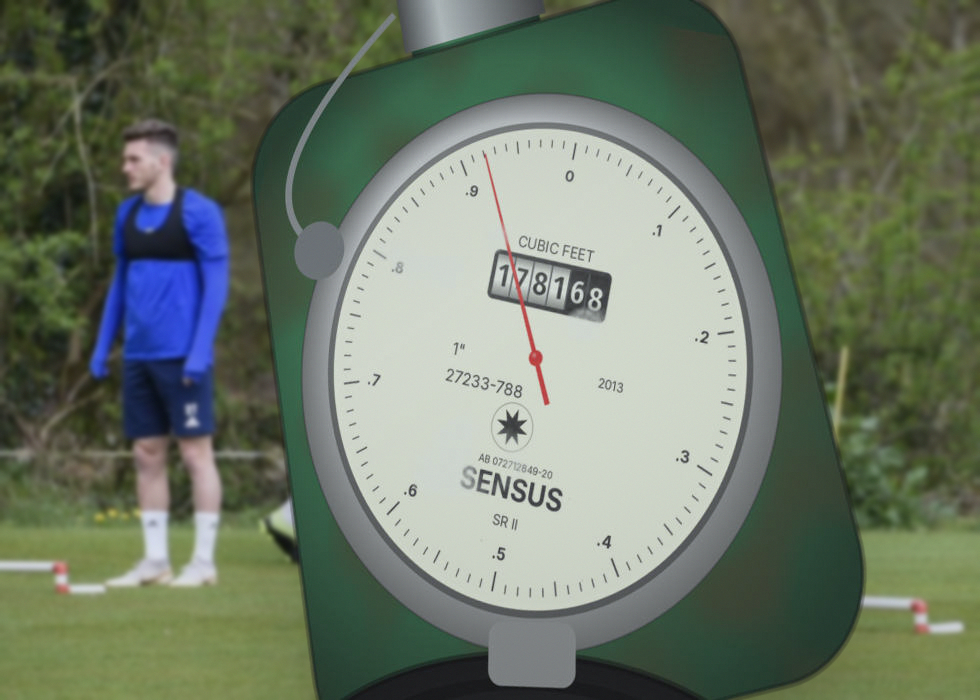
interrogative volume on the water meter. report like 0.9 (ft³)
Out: 178167.92 (ft³)
